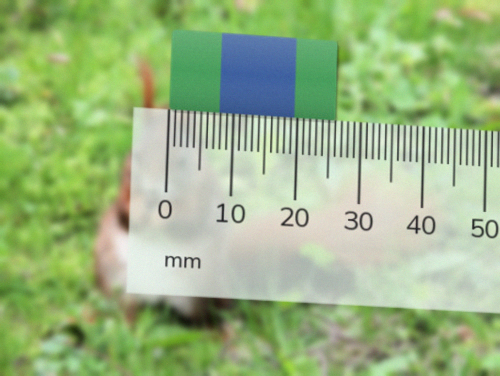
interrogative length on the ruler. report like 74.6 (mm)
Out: 26 (mm)
